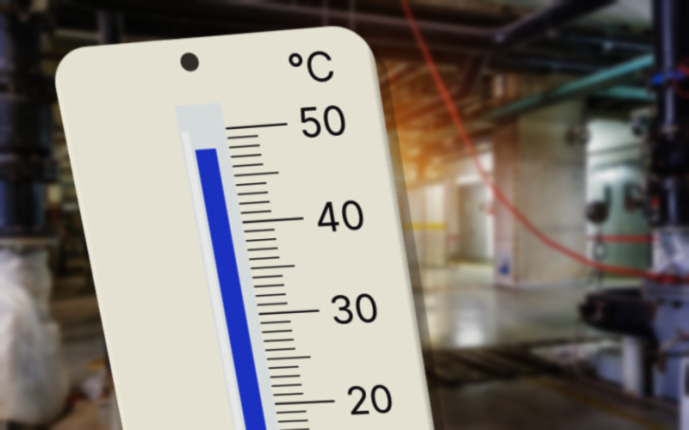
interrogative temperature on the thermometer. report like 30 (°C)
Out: 48 (°C)
